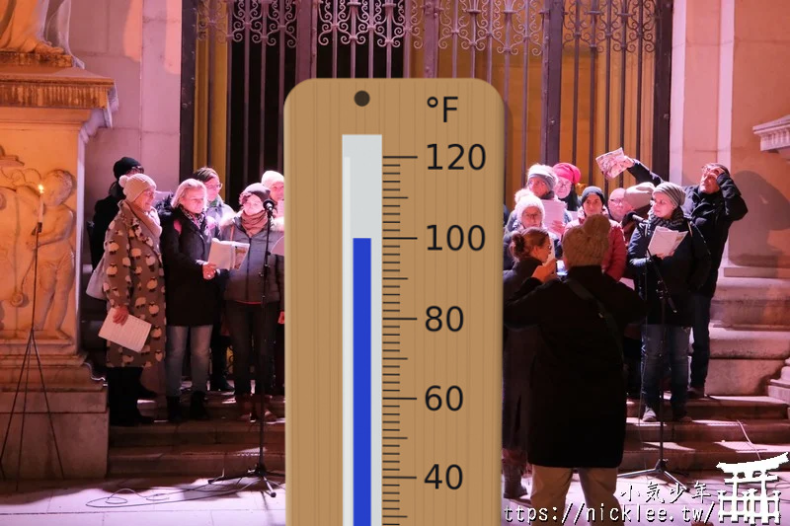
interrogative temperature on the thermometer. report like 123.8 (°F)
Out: 100 (°F)
